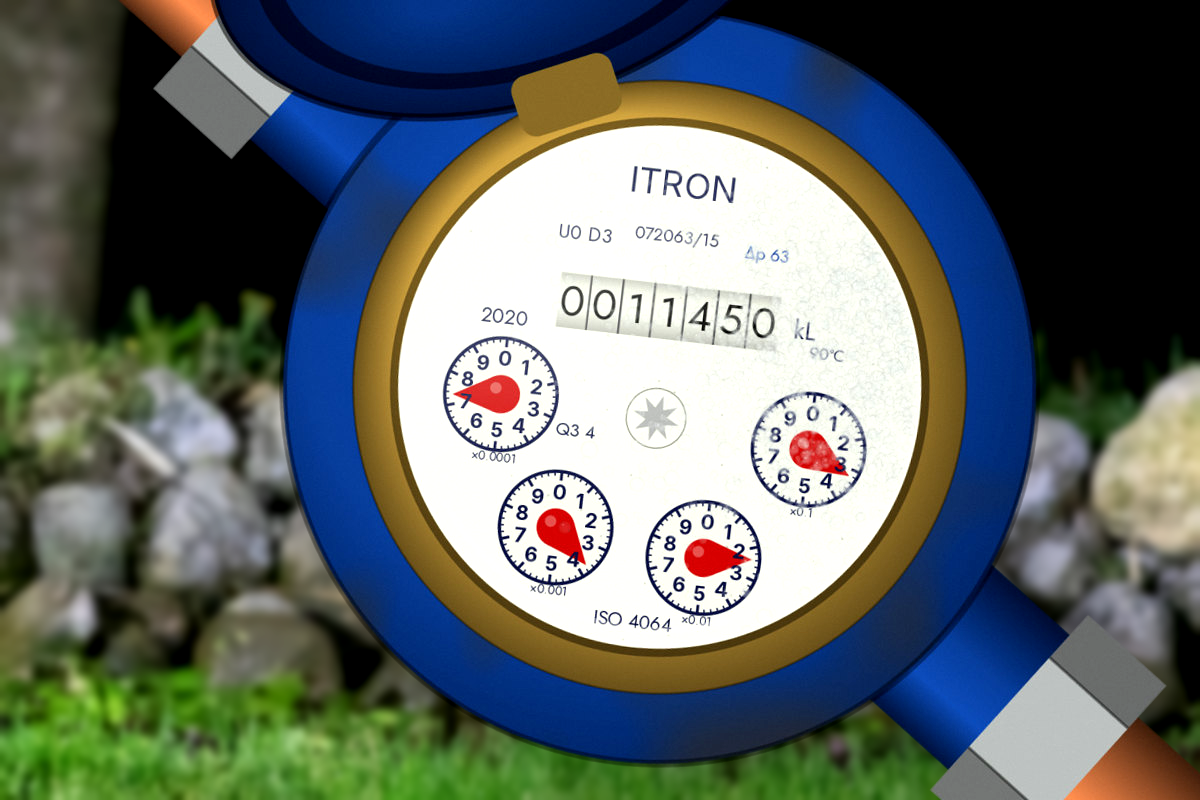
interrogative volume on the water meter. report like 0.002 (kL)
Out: 11450.3237 (kL)
